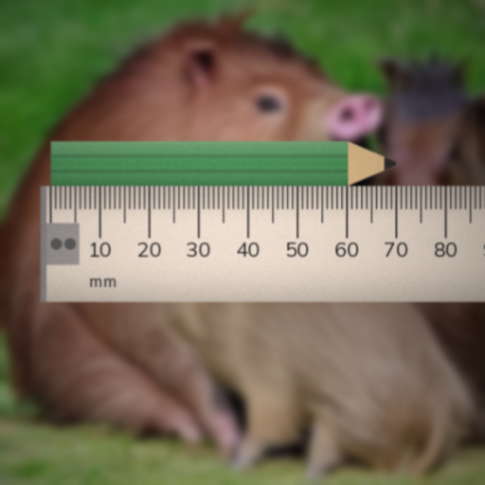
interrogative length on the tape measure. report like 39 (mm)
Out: 70 (mm)
